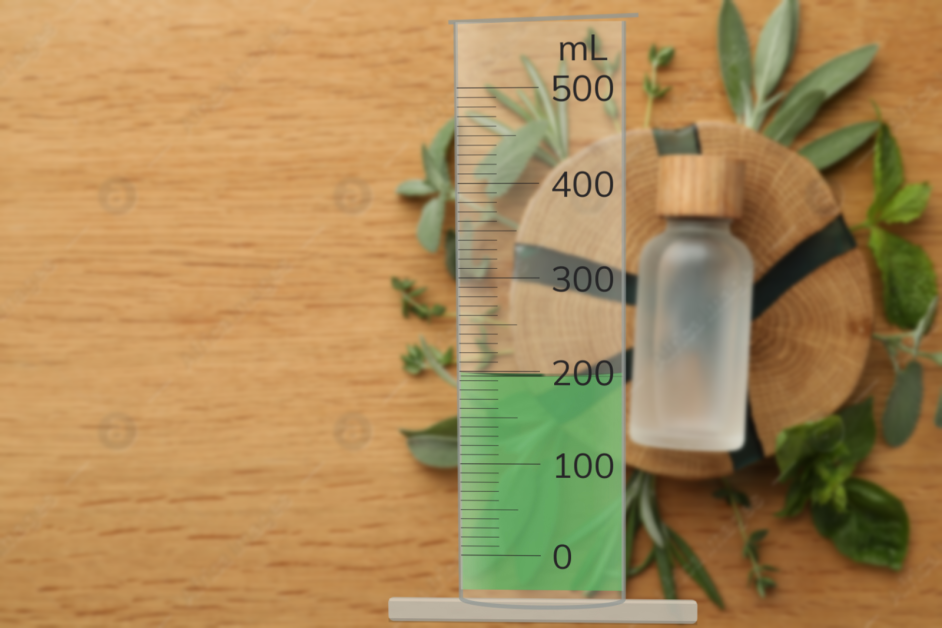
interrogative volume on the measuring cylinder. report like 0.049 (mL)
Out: 195 (mL)
